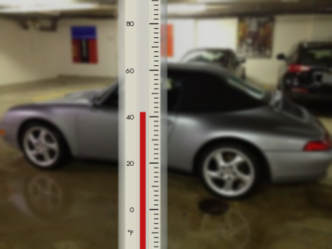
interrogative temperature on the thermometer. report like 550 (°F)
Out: 42 (°F)
